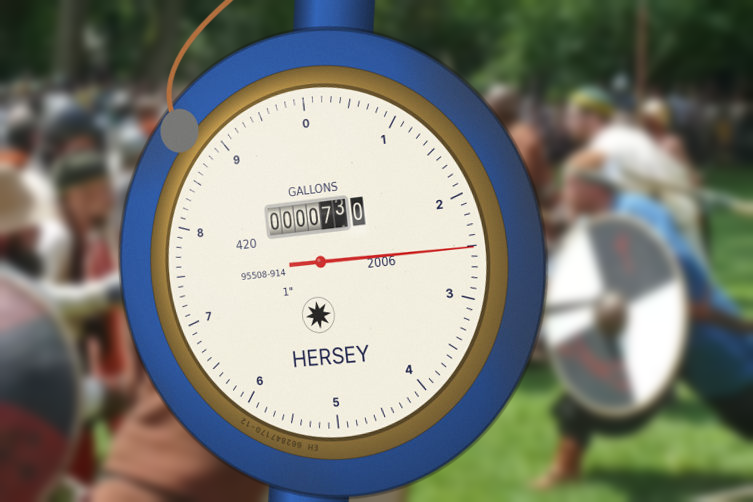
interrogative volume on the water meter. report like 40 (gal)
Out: 732.5 (gal)
